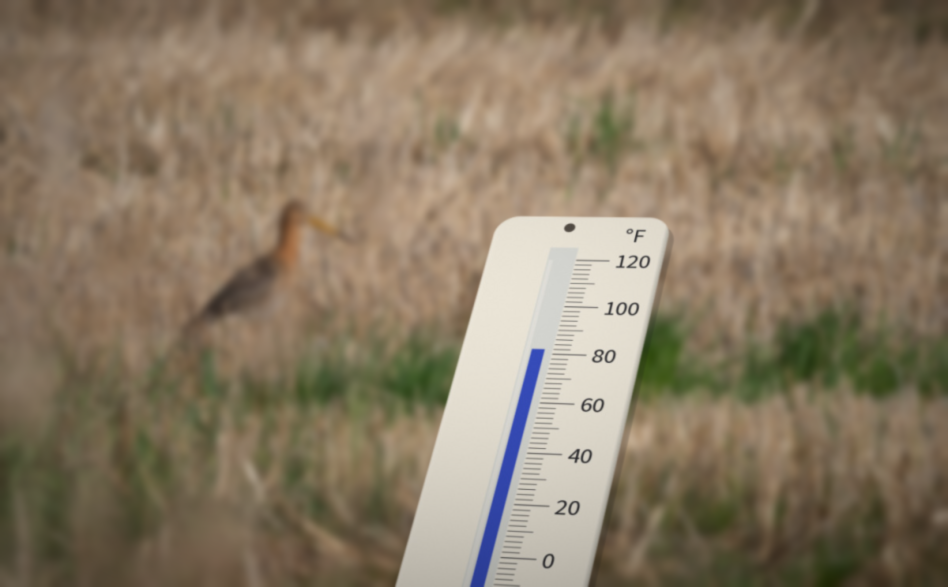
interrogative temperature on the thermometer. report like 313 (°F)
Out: 82 (°F)
